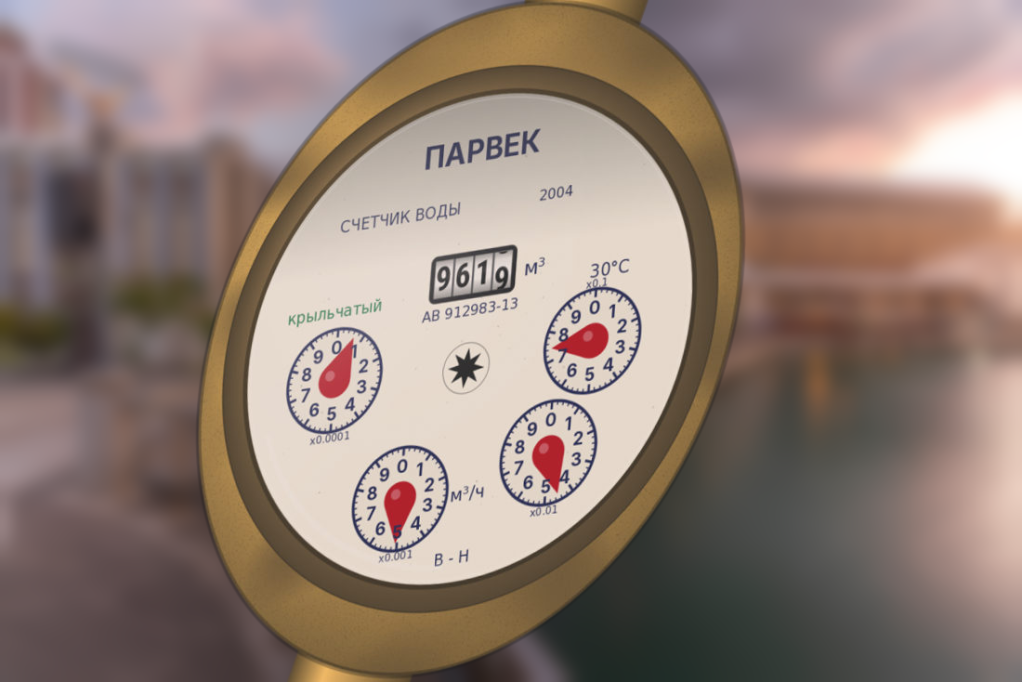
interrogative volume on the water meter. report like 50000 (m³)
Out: 9618.7450 (m³)
